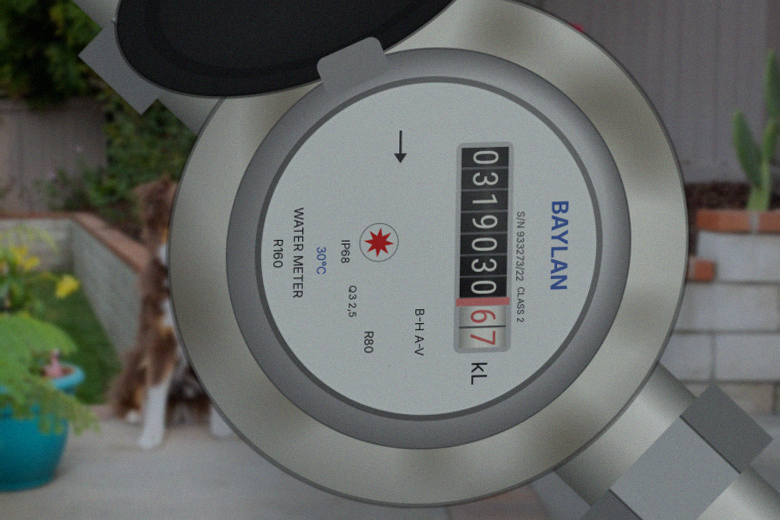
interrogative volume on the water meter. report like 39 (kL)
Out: 319030.67 (kL)
